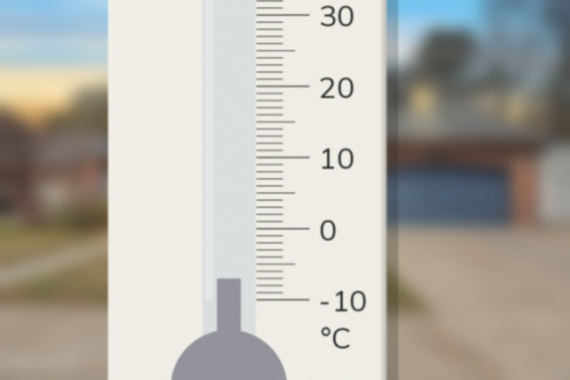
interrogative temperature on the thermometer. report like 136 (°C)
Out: -7 (°C)
